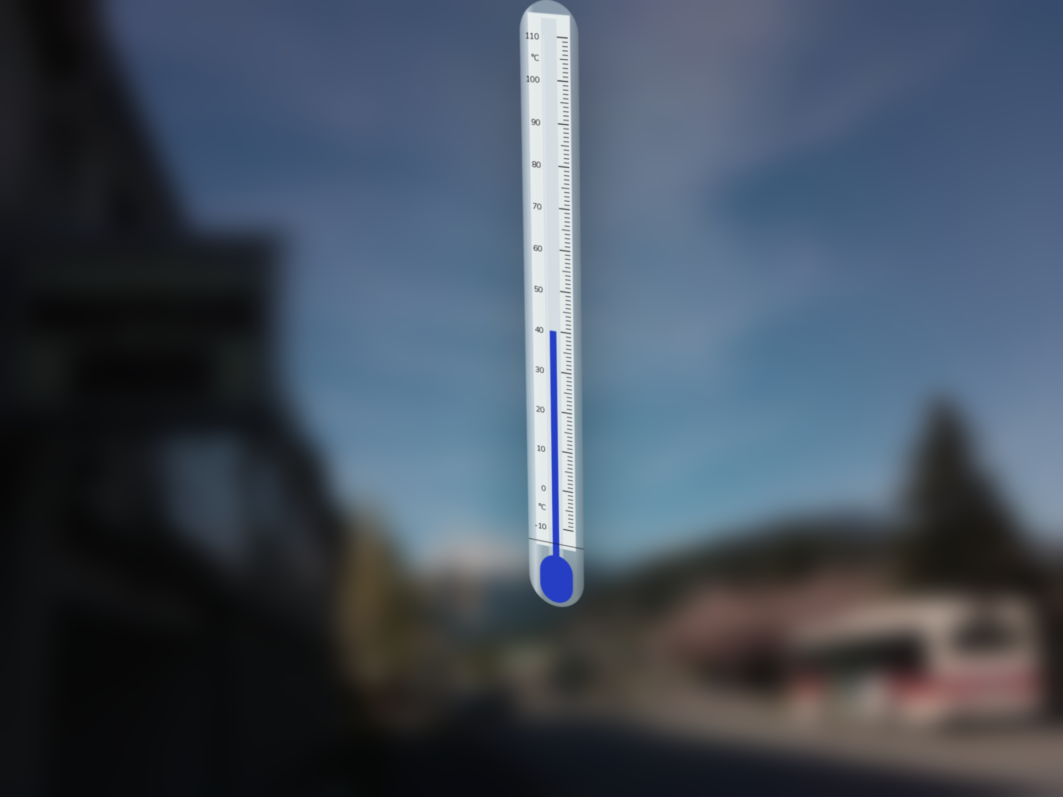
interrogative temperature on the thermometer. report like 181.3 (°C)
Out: 40 (°C)
